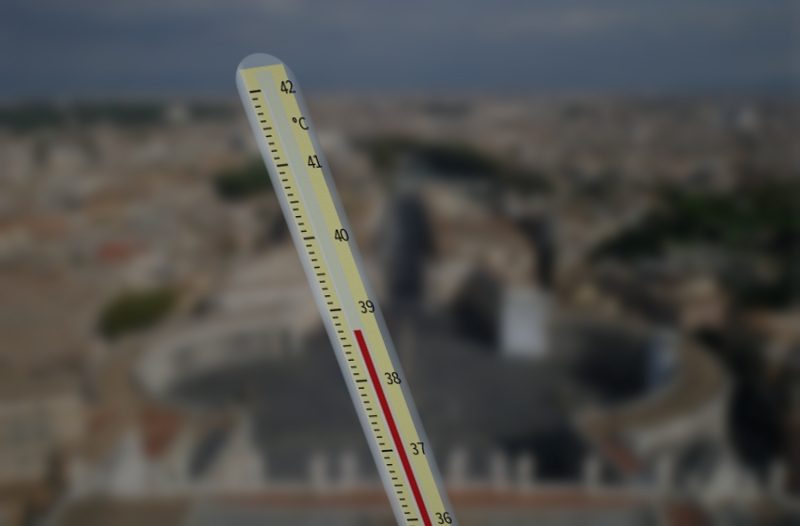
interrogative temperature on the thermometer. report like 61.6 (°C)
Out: 38.7 (°C)
